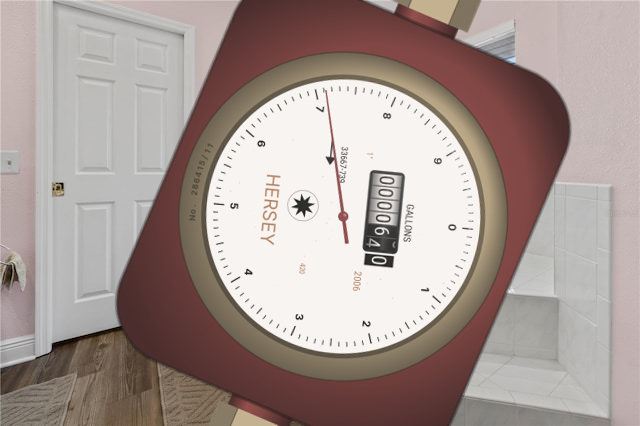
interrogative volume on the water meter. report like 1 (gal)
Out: 637.1 (gal)
